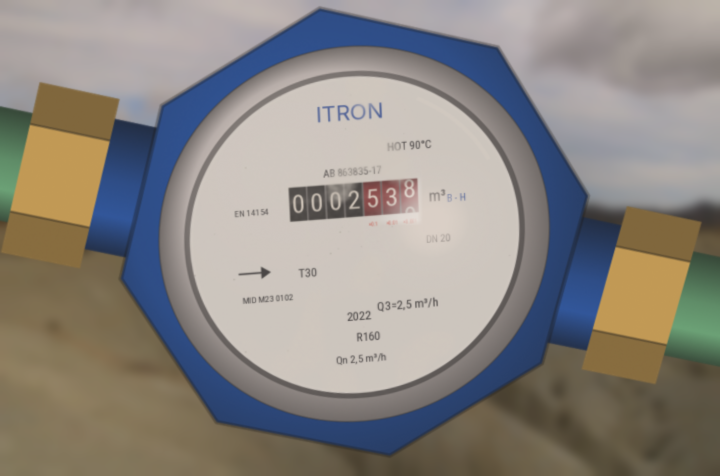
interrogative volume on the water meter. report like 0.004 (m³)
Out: 2.538 (m³)
